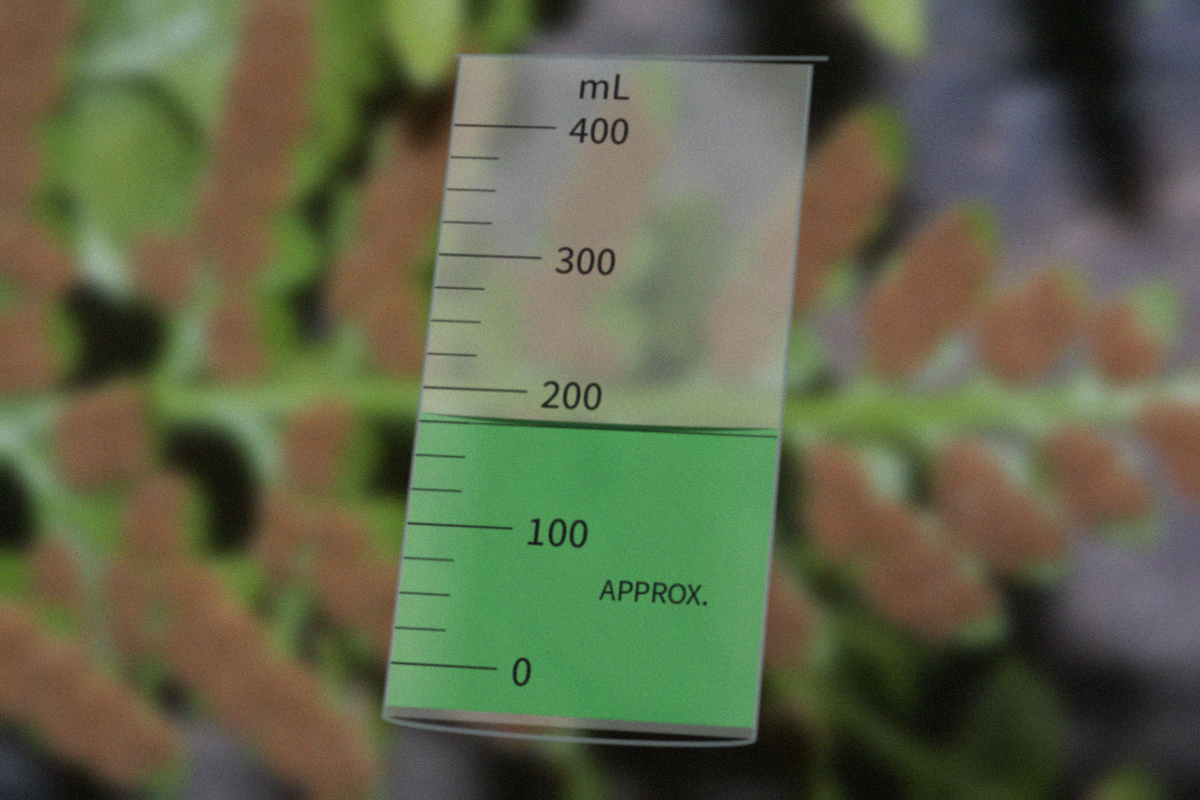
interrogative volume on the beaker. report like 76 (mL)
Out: 175 (mL)
